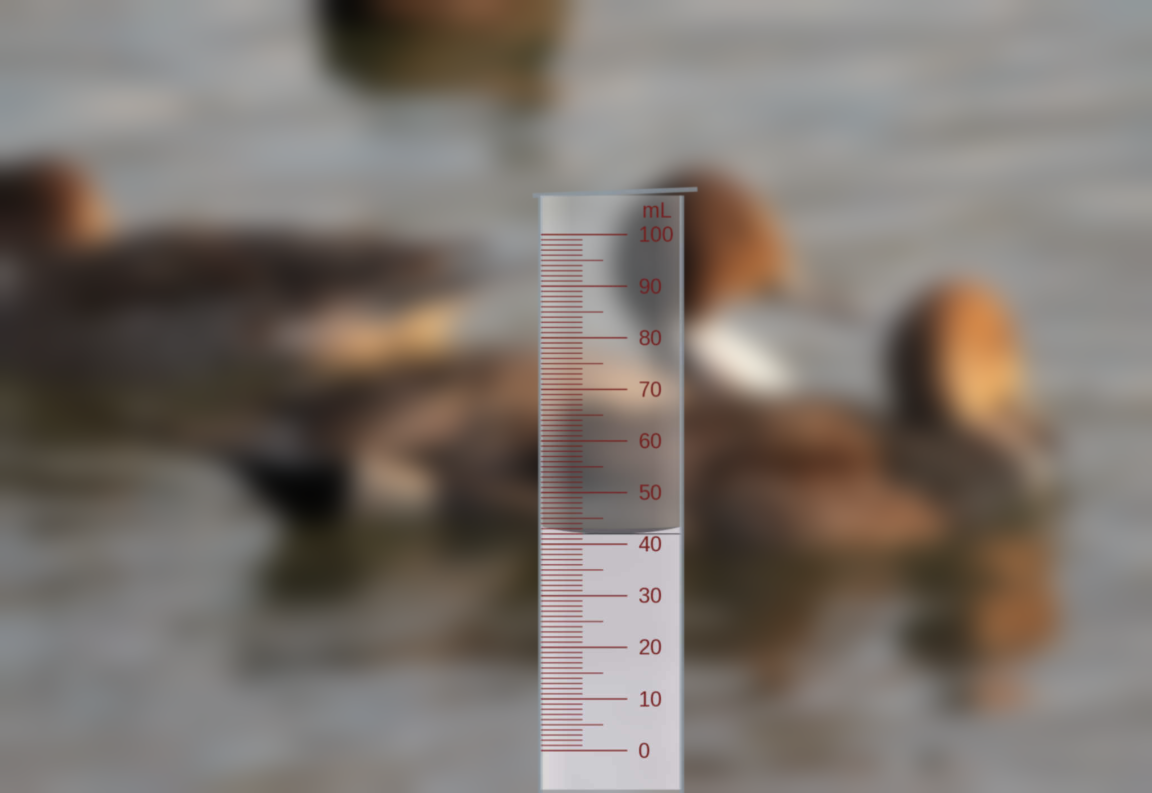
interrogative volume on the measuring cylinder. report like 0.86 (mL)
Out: 42 (mL)
